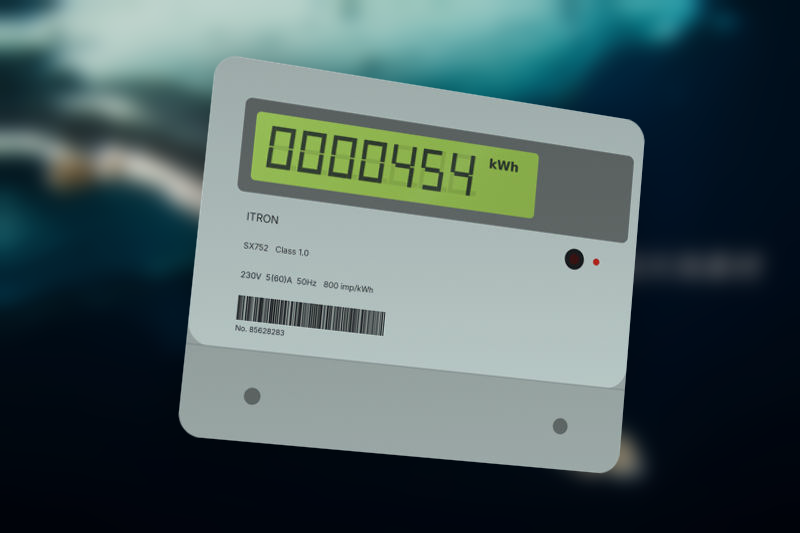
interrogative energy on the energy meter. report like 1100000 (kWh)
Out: 454 (kWh)
